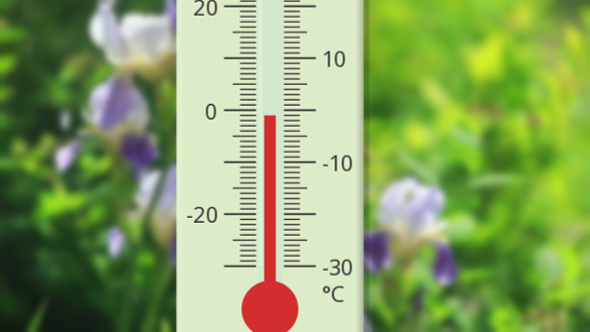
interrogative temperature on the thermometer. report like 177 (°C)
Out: -1 (°C)
